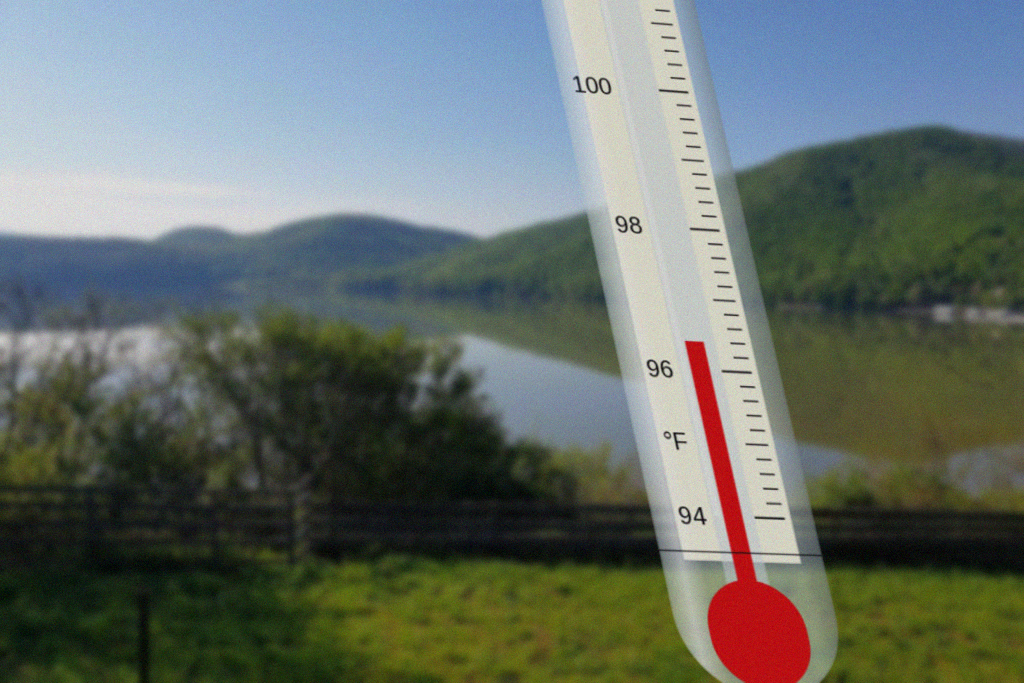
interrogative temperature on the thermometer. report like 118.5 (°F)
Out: 96.4 (°F)
